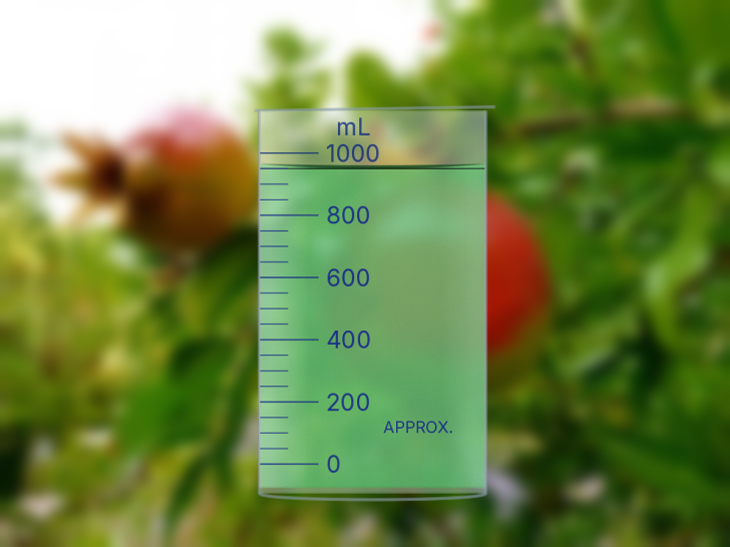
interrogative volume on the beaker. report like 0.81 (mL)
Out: 950 (mL)
